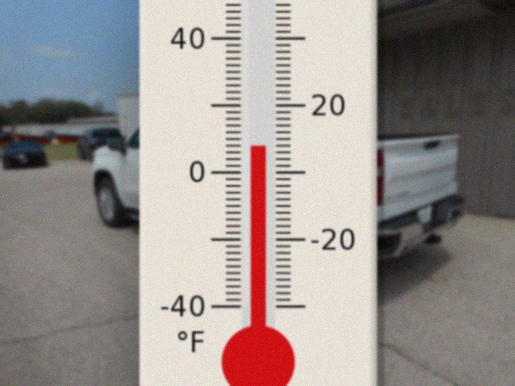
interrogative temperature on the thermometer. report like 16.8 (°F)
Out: 8 (°F)
